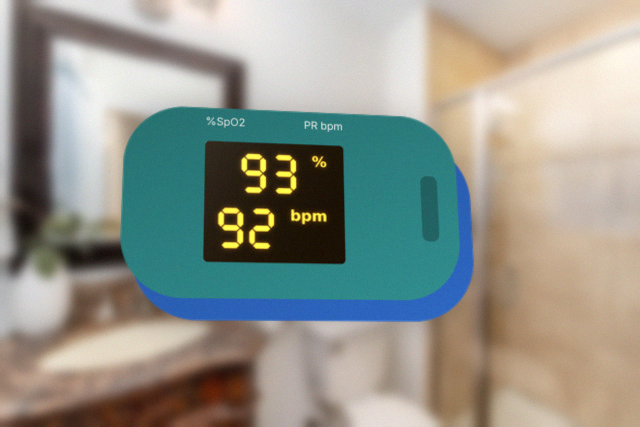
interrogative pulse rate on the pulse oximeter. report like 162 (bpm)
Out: 92 (bpm)
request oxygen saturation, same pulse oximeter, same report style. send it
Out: 93 (%)
